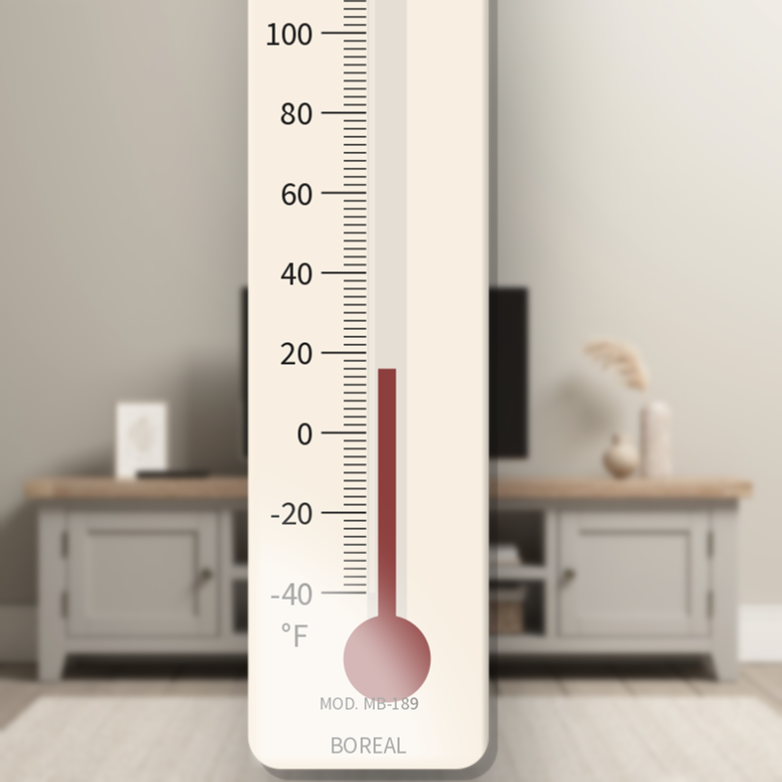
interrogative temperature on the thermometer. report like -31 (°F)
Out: 16 (°F)
